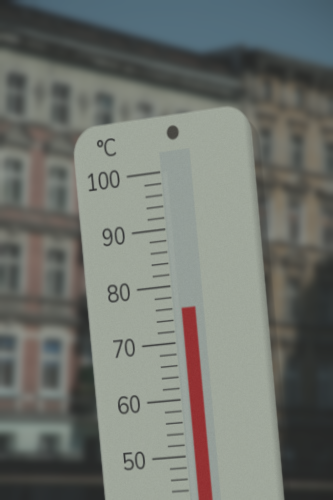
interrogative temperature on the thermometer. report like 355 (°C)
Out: 76 (°C)
